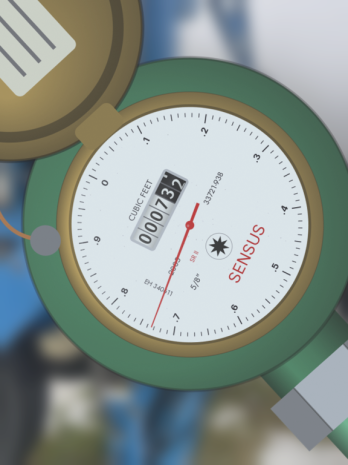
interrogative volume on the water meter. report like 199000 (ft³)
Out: 731.73 (ft³)
